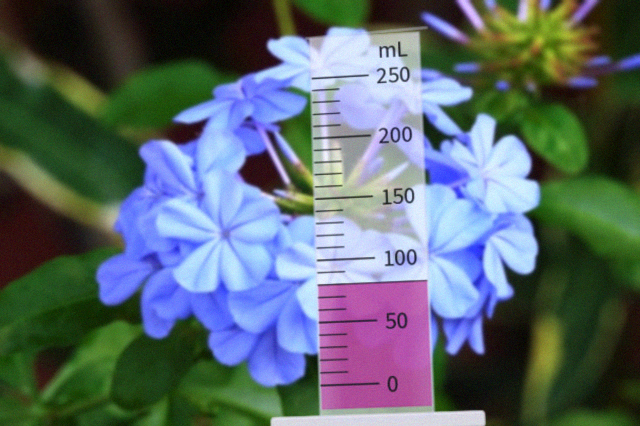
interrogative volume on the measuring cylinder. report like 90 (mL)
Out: 80 (mL)
